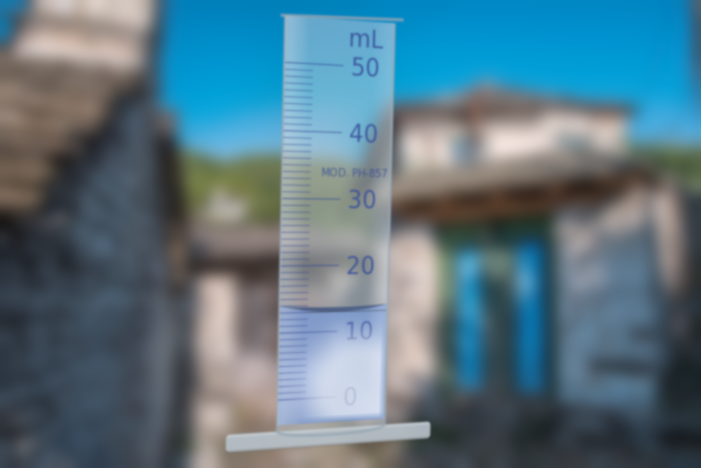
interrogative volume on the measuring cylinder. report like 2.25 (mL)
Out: 13 (mL)
